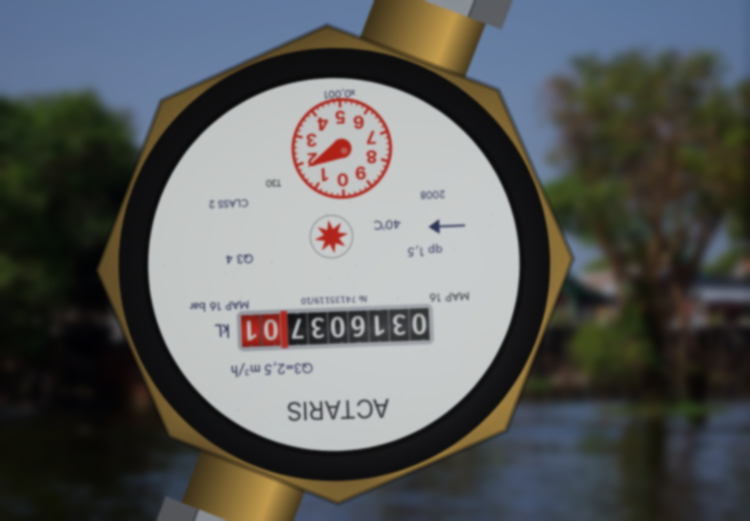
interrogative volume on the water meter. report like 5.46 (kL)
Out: 316037.011 (kL)
